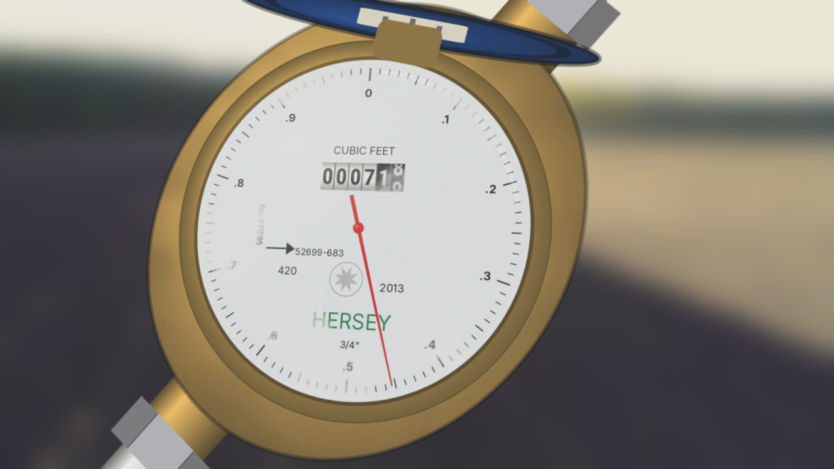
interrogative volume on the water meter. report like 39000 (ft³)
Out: 718.45 (ft³)
